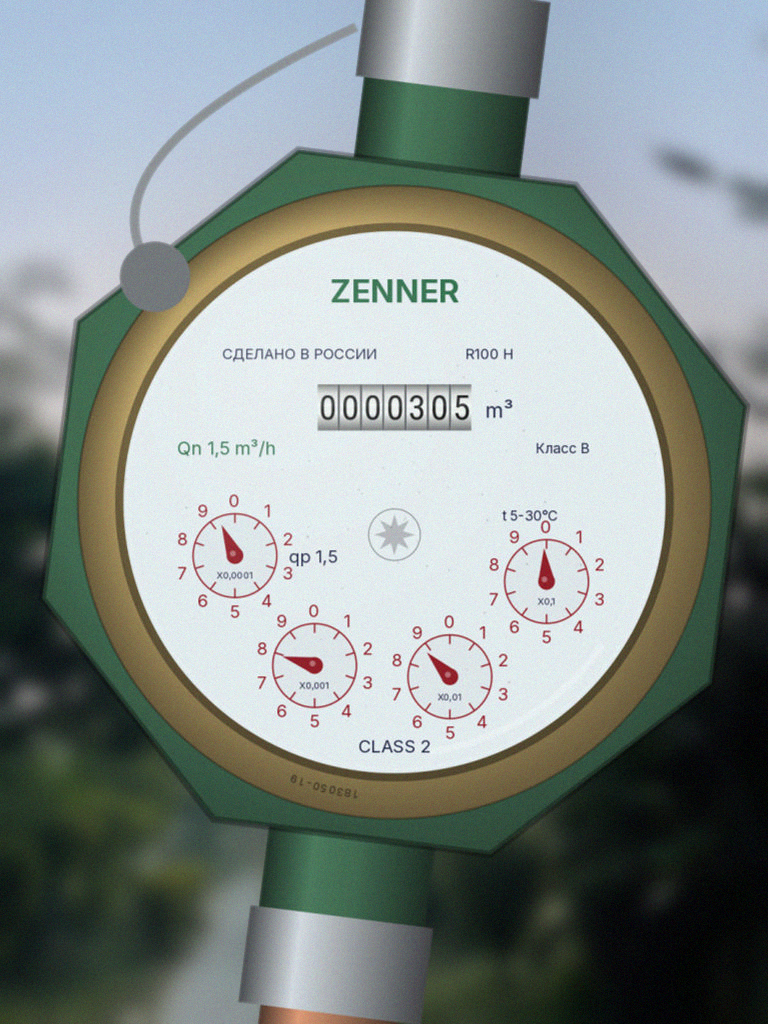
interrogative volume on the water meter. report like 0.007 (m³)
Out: 304.9879 (m³)
